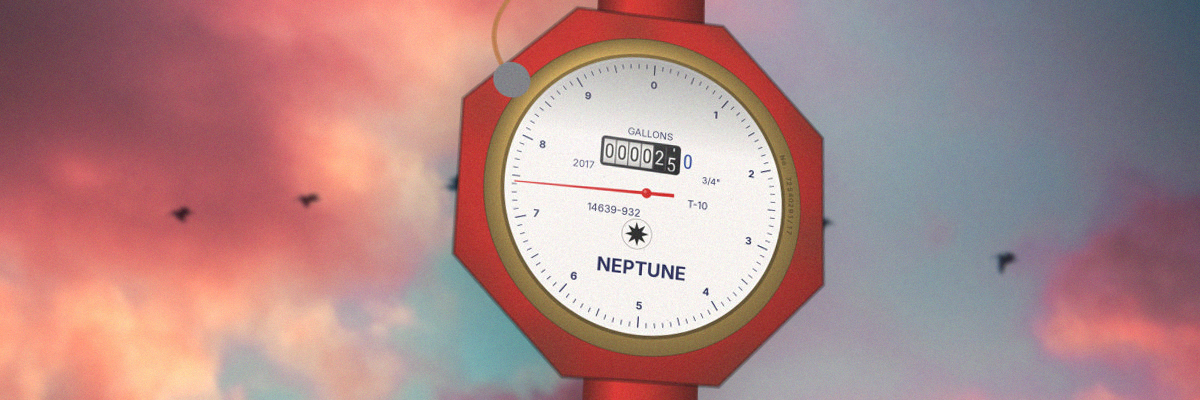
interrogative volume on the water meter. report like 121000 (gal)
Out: 247.4 (gal)
